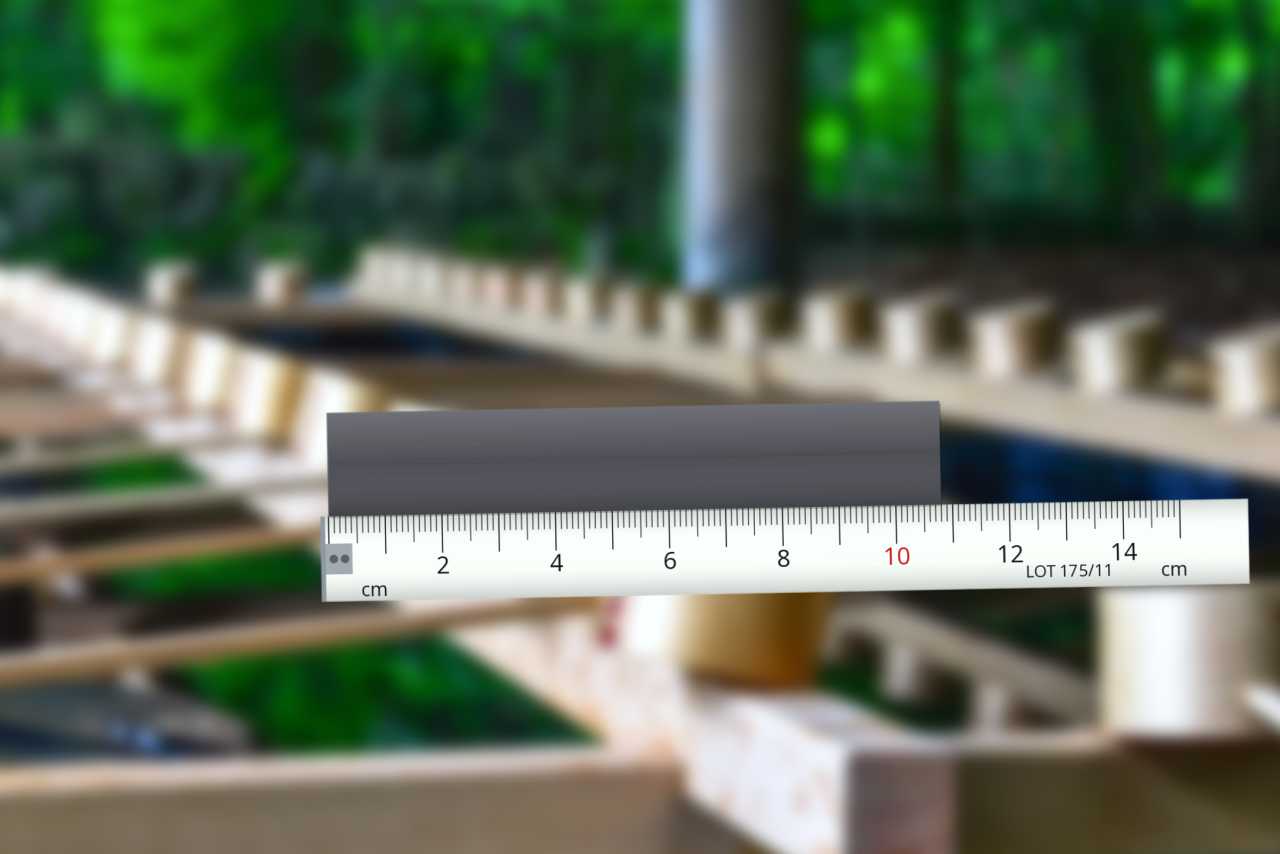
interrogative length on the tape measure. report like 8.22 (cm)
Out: 10.8 (cm)
